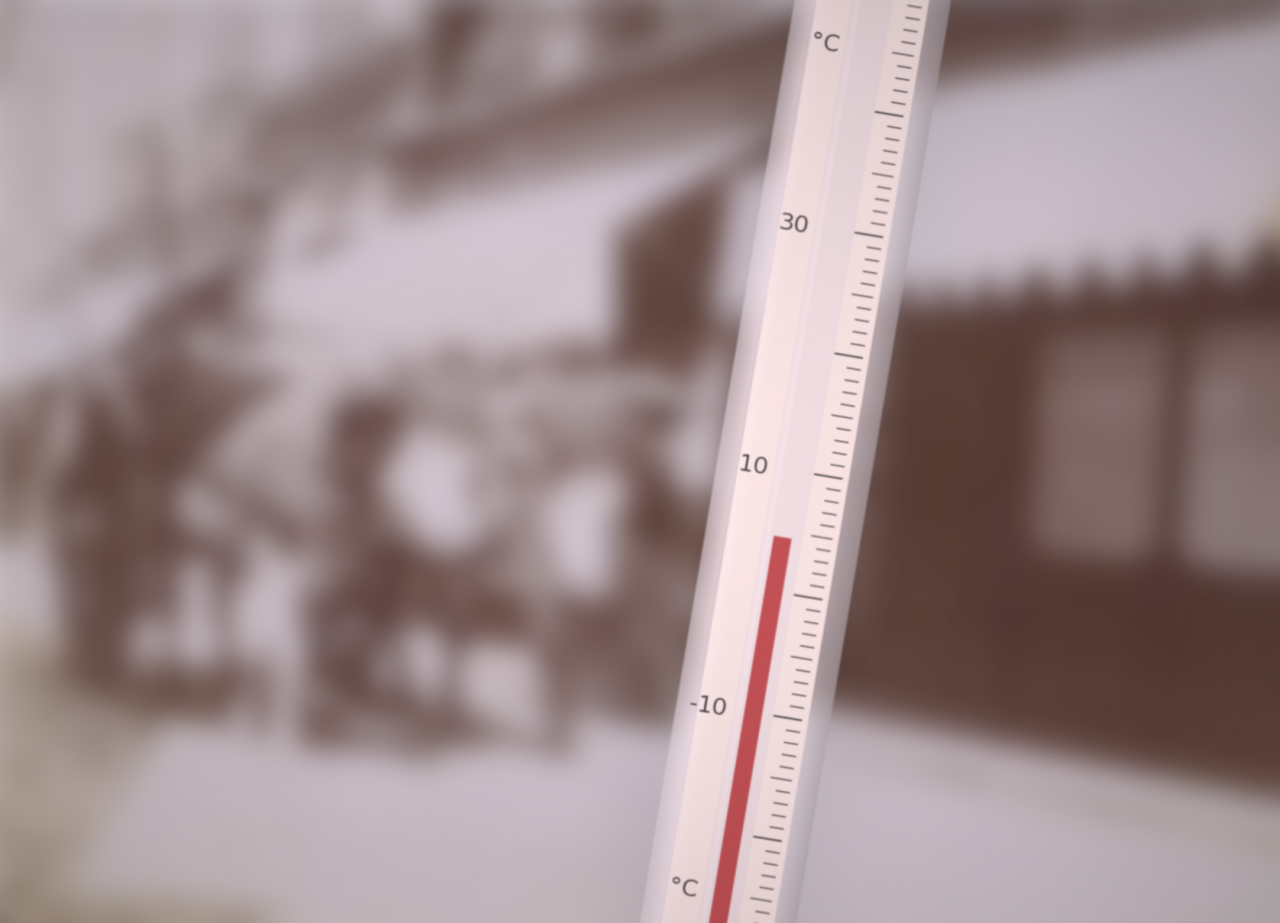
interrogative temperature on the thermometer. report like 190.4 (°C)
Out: 4.5 (°C)
